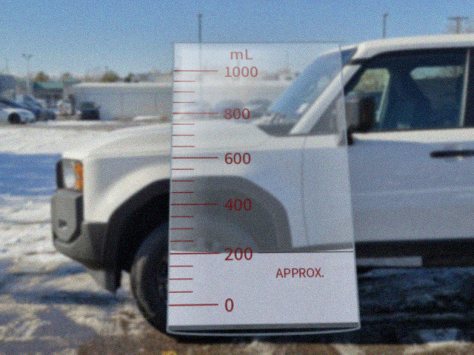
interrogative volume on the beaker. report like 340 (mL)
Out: 200 (mL)
